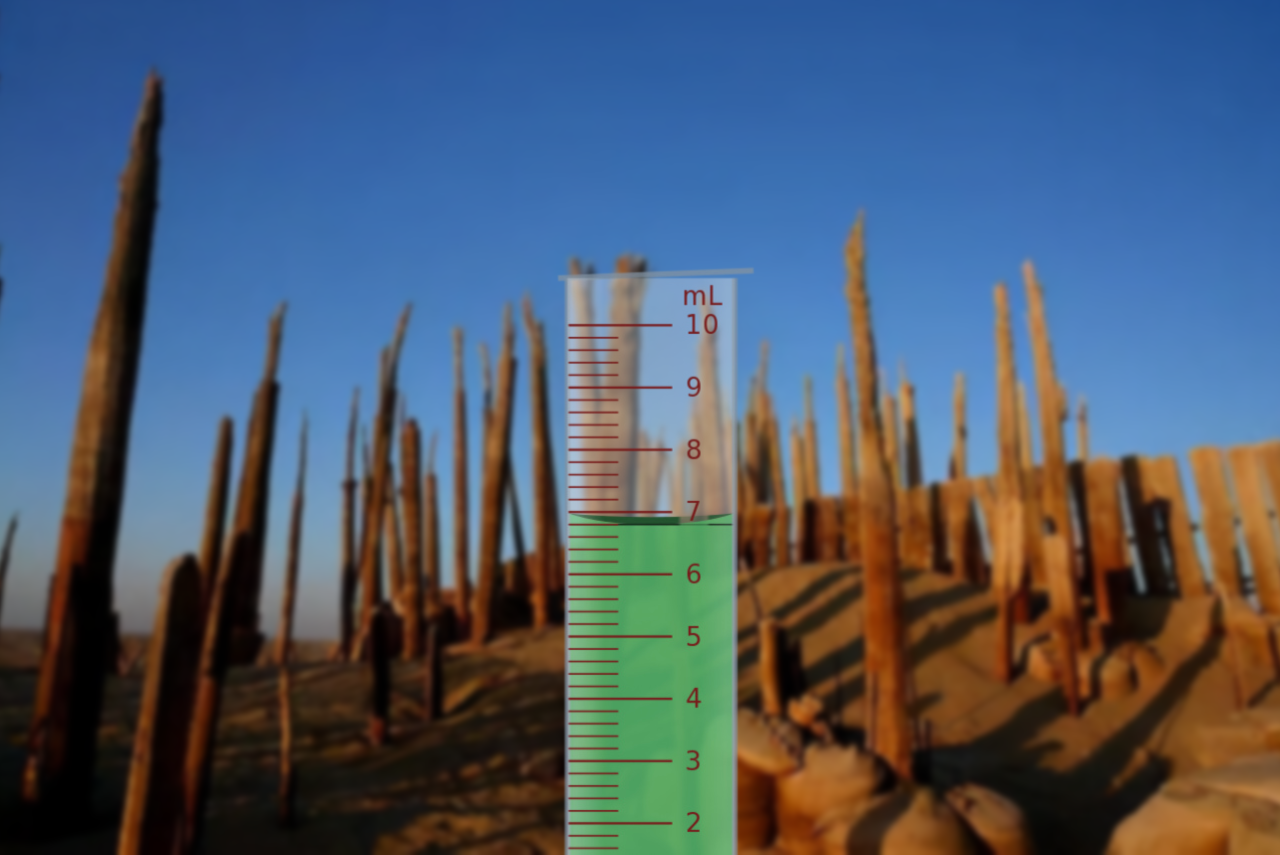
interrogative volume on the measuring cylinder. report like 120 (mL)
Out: 6.8 (mL)
